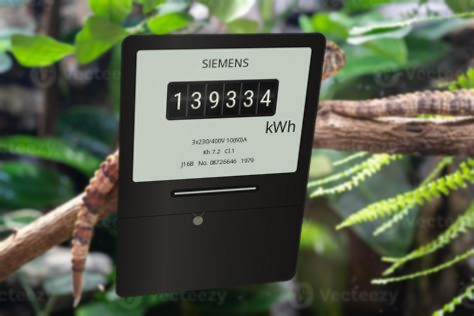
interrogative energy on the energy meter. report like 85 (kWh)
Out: 139334 (kWh)
